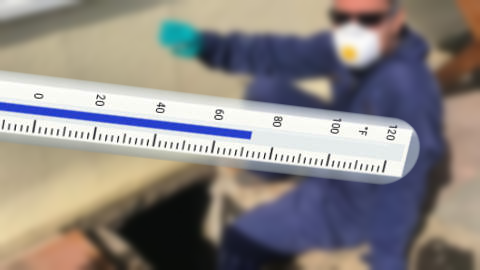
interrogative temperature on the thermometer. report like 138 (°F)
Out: 72 (°F)
